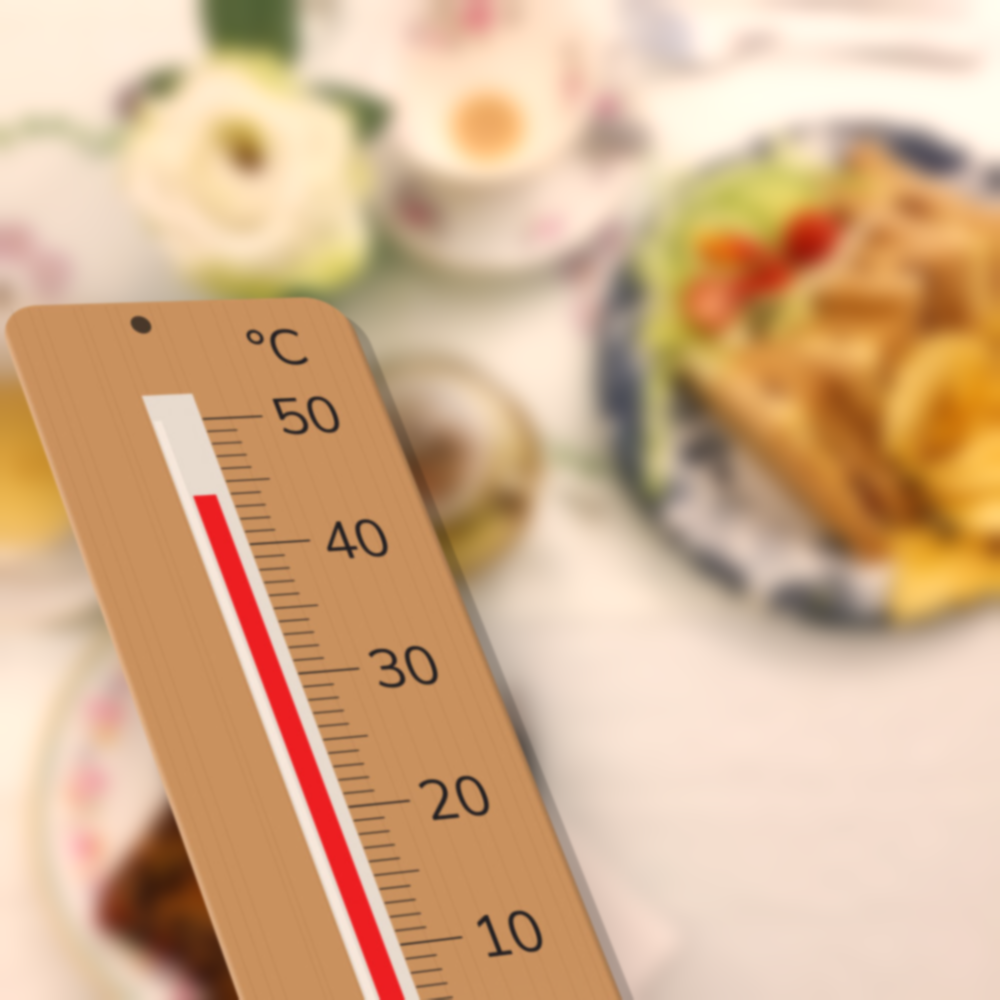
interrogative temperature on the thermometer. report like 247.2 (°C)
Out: 44 (°C)
